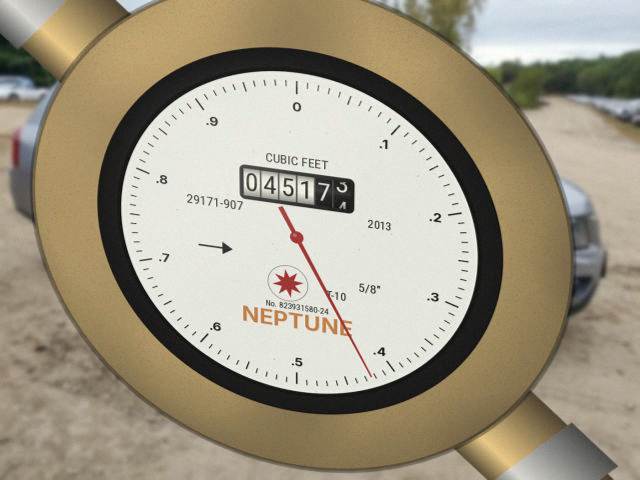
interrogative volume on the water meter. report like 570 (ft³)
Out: 45173.42 (ft³)
